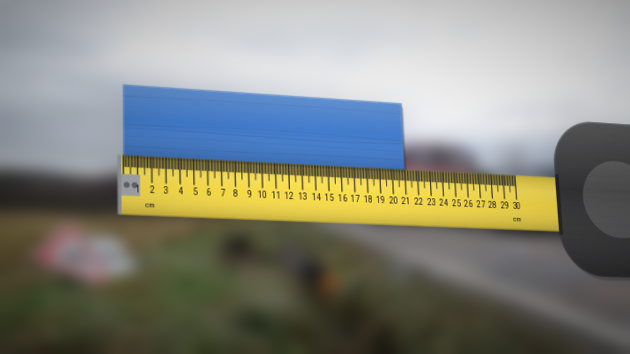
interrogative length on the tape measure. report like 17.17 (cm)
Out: 21 (cm)
